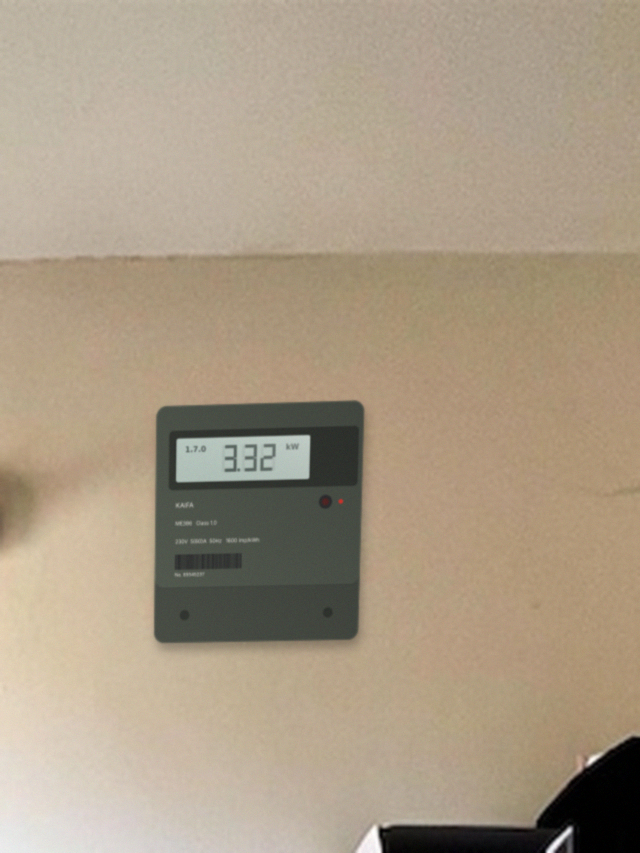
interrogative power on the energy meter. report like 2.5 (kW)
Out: 3.32 (kW)
